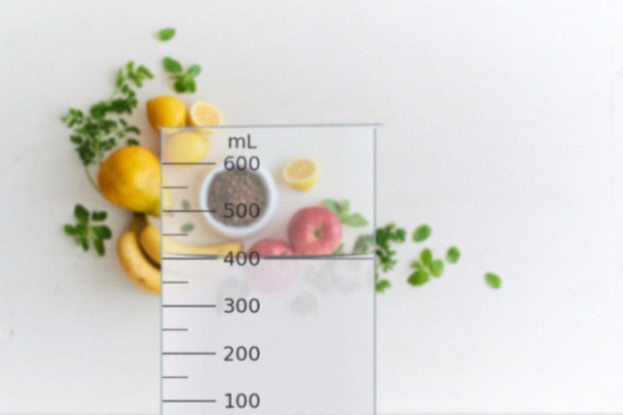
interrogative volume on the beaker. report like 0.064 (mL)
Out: 400 (mL)
